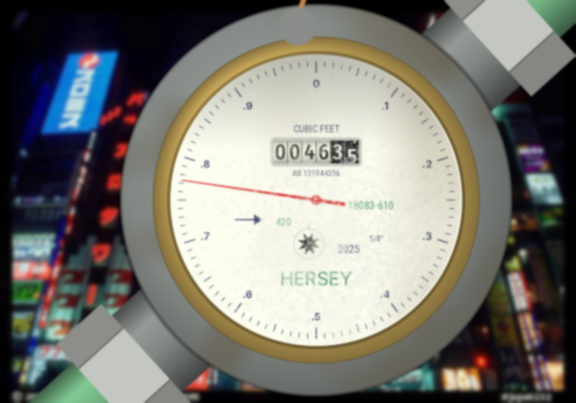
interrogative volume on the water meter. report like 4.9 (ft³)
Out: 4634.77 (ft³)
